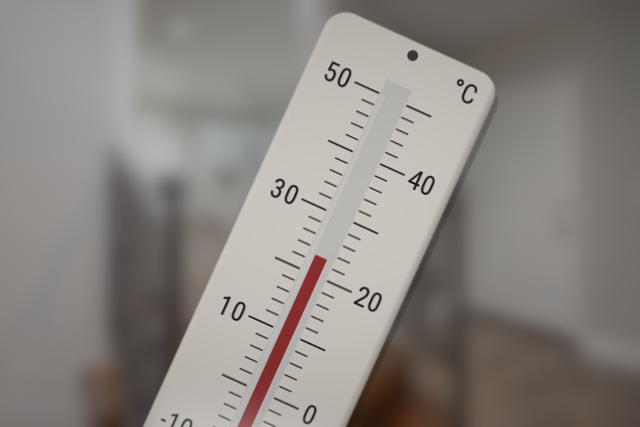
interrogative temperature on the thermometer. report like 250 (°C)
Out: 23 (°C)
